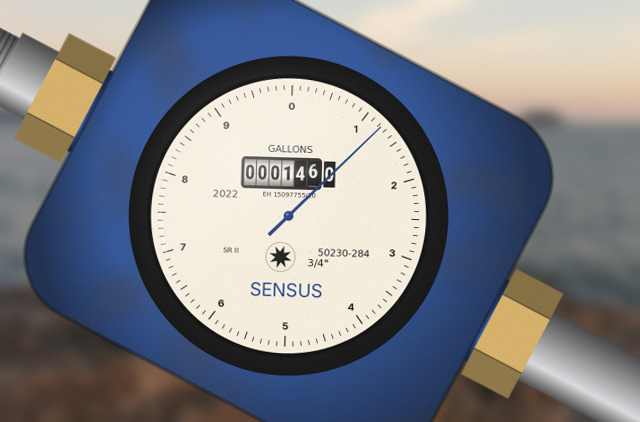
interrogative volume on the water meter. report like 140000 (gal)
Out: 1461.2 (gal)
